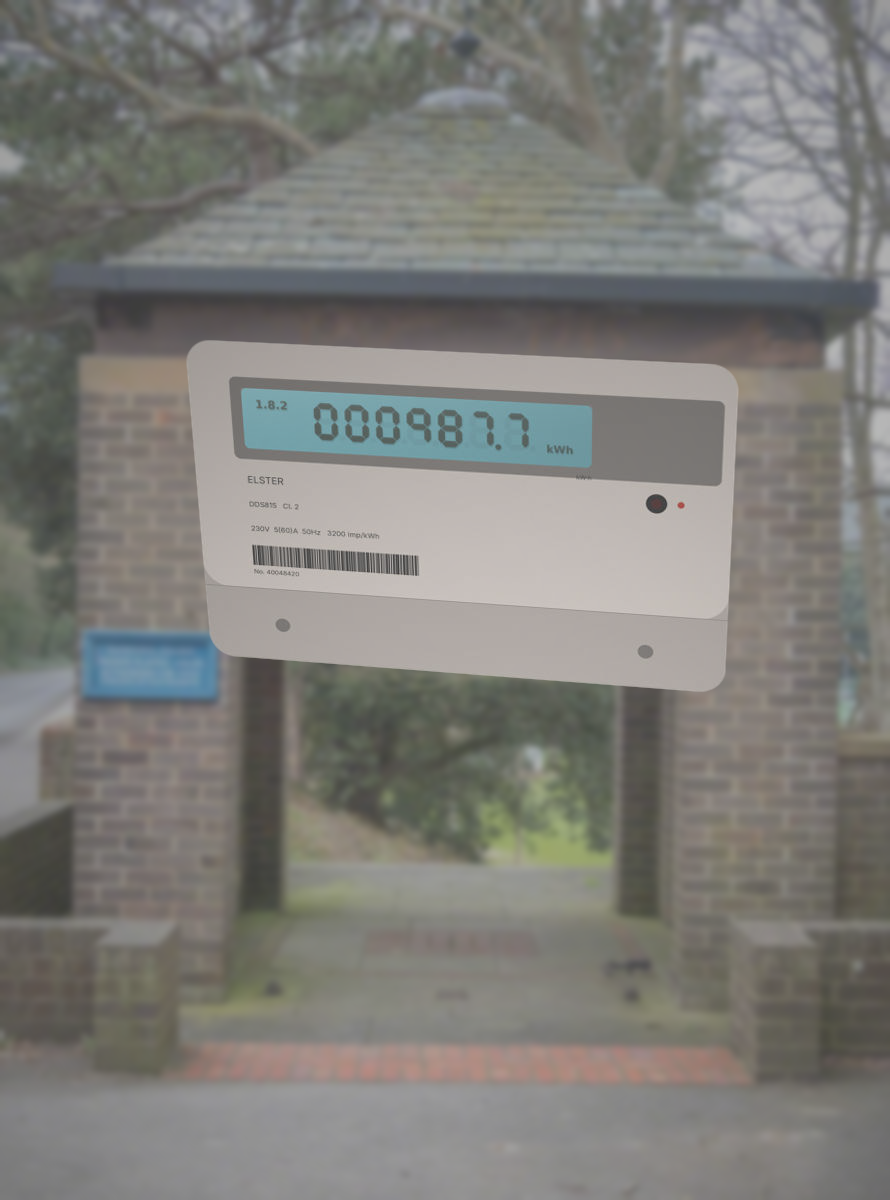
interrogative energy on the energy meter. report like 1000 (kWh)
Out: 987.7 (kWh)
